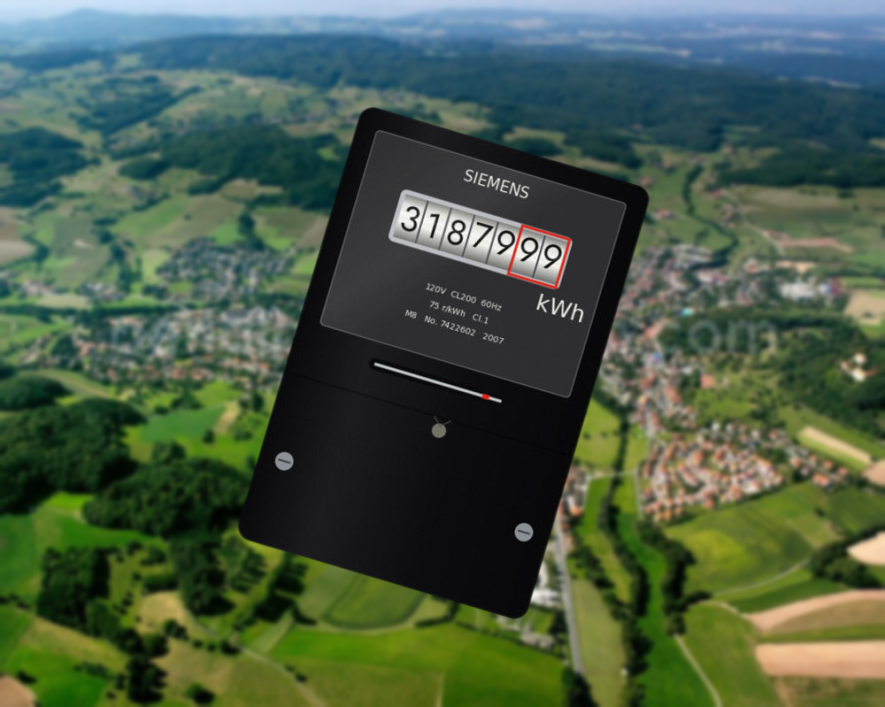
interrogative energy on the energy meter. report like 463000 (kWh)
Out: 31879.99 (kWh)
